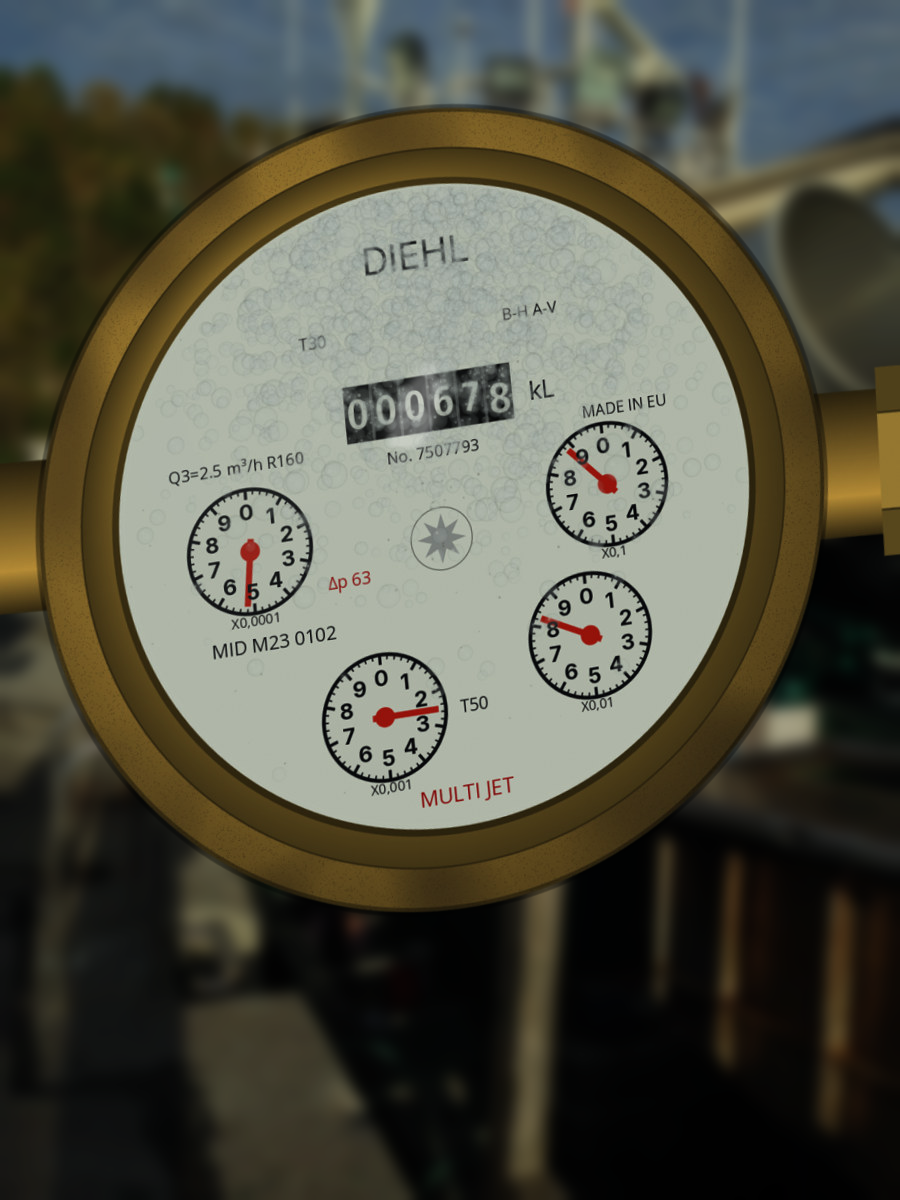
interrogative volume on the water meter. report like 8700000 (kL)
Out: 677.8825 (kL)
